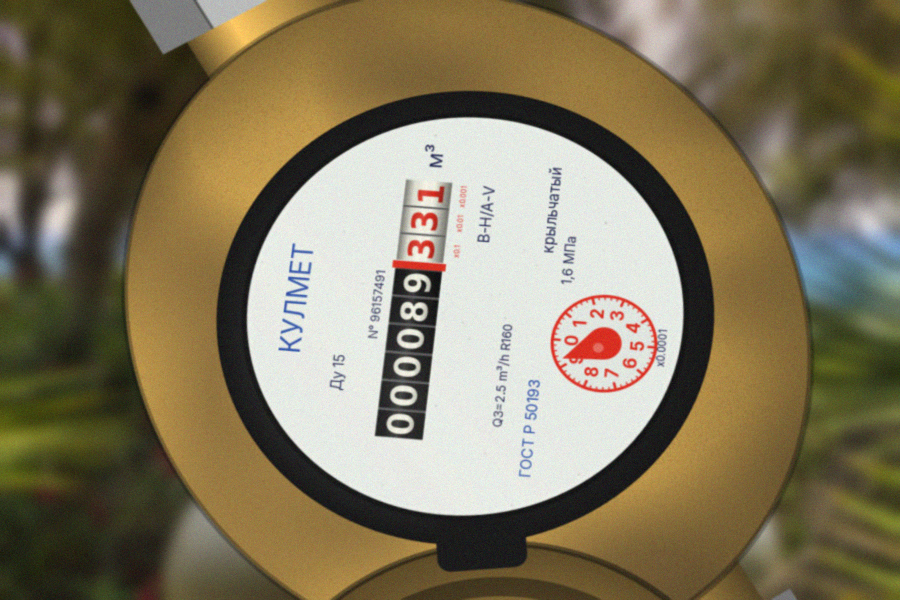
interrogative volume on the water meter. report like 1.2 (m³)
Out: 89.3309 (m³)
